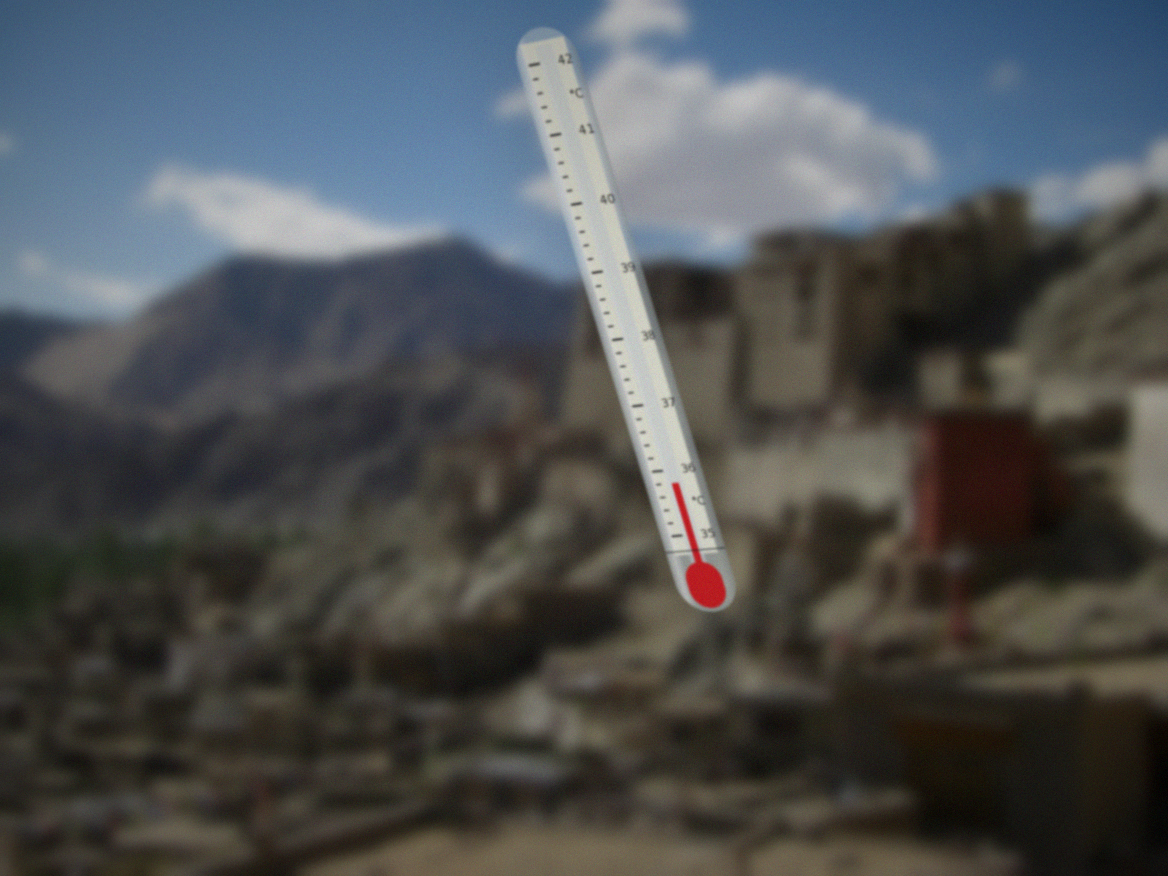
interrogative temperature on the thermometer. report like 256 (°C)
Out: 35.8 (°C)
